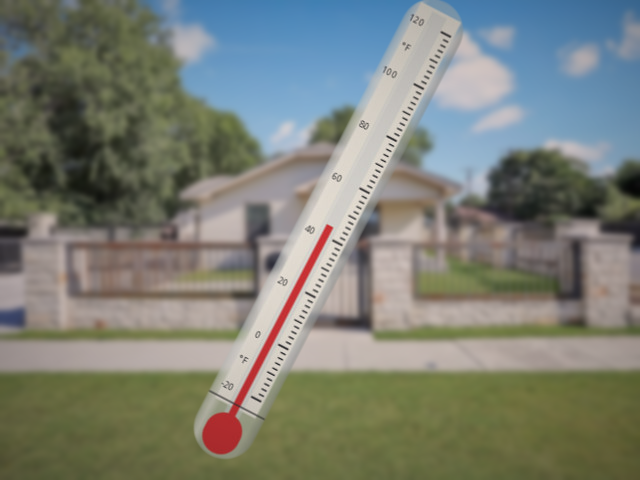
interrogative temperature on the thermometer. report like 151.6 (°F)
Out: 44 (°F)
